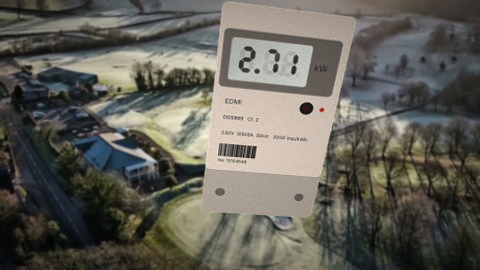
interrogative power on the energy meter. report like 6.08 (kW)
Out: 2.71 (kW)
